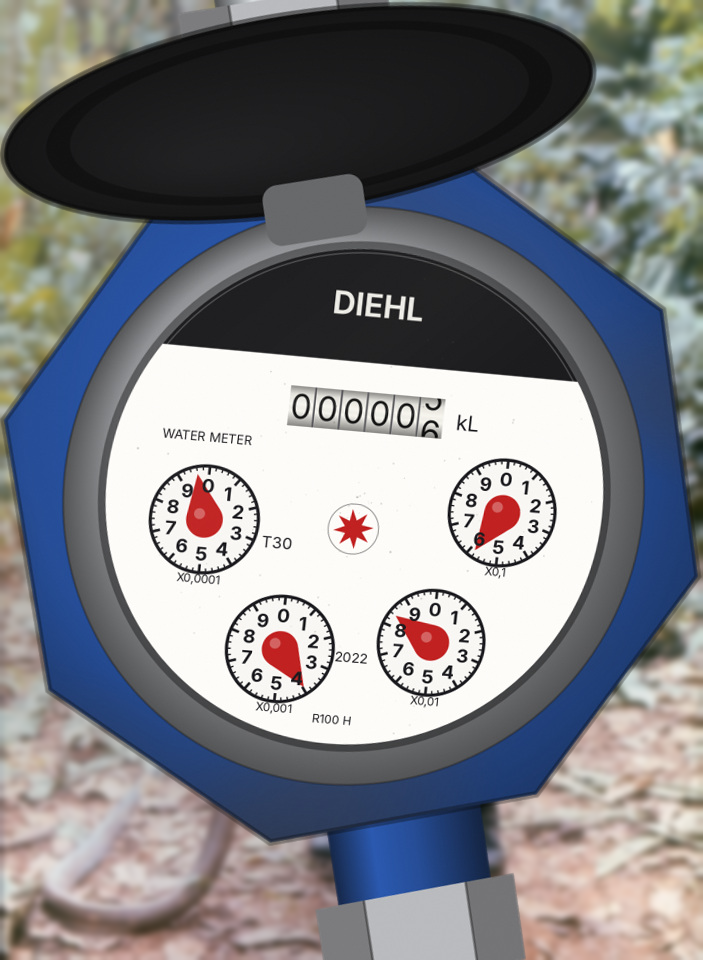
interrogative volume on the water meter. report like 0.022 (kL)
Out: 5.5839 (kL)
